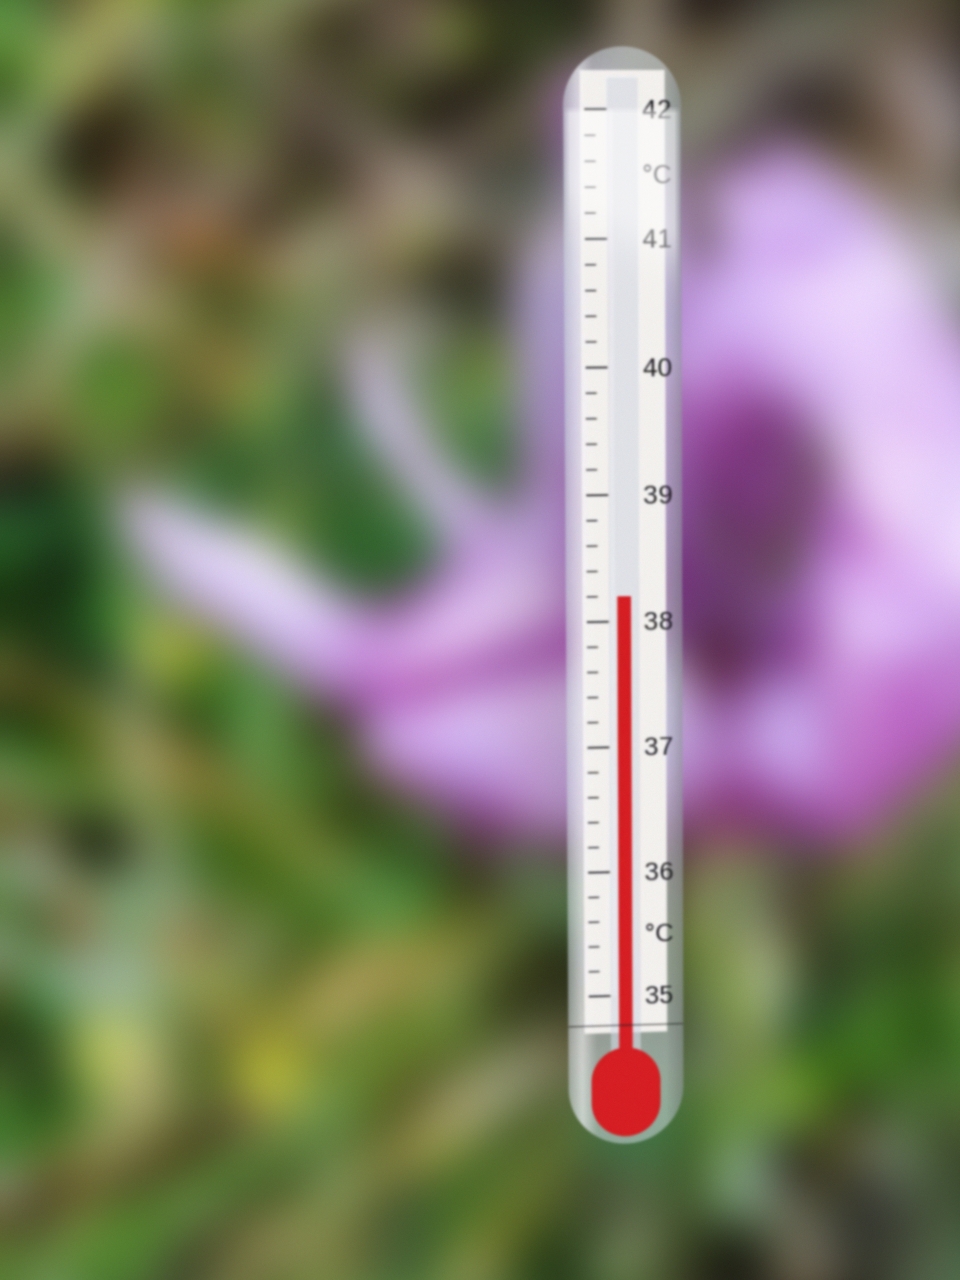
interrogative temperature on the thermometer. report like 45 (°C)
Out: 38.2 (°C)
